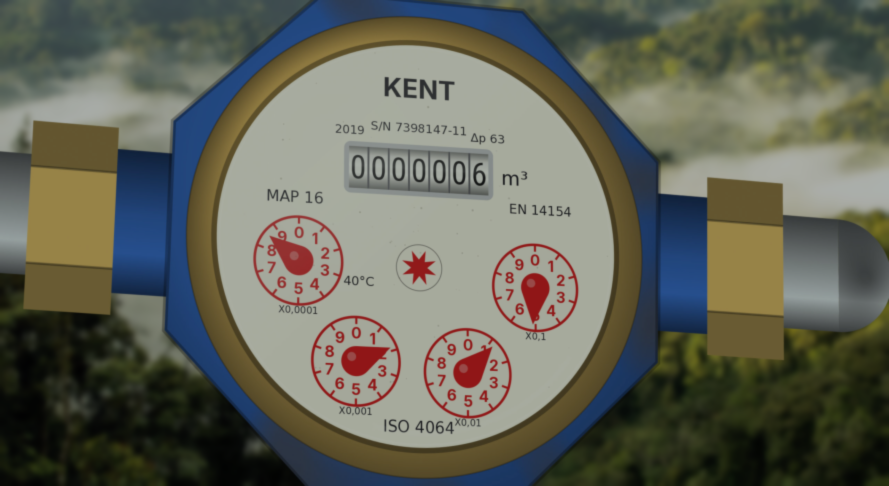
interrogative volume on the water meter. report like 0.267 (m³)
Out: 6.5118 (m³)
